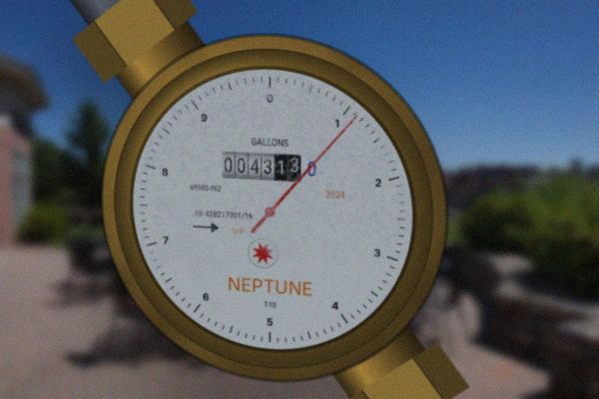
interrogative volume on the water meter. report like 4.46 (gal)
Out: 43131.1 (gal)
